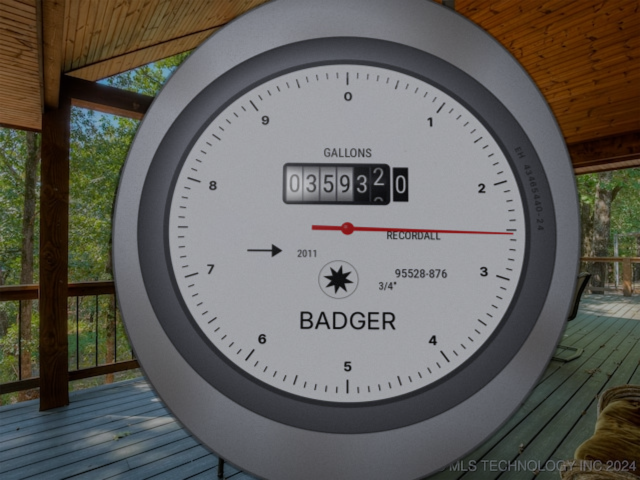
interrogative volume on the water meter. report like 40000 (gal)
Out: 359322.5 (gal)
